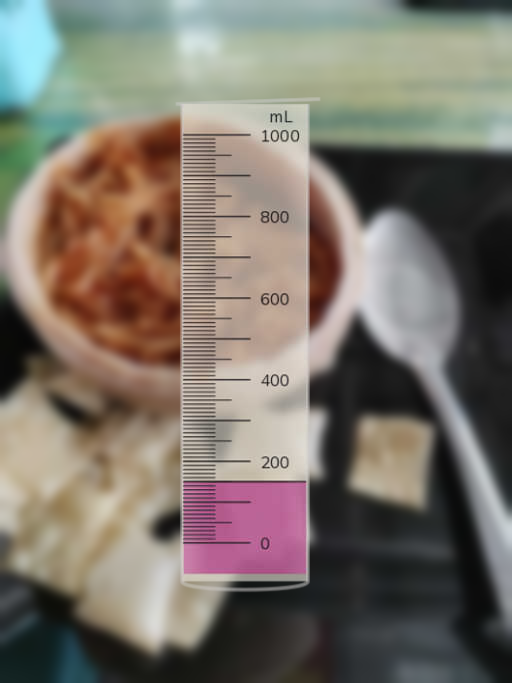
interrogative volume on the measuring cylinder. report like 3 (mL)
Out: 150 (mL)
